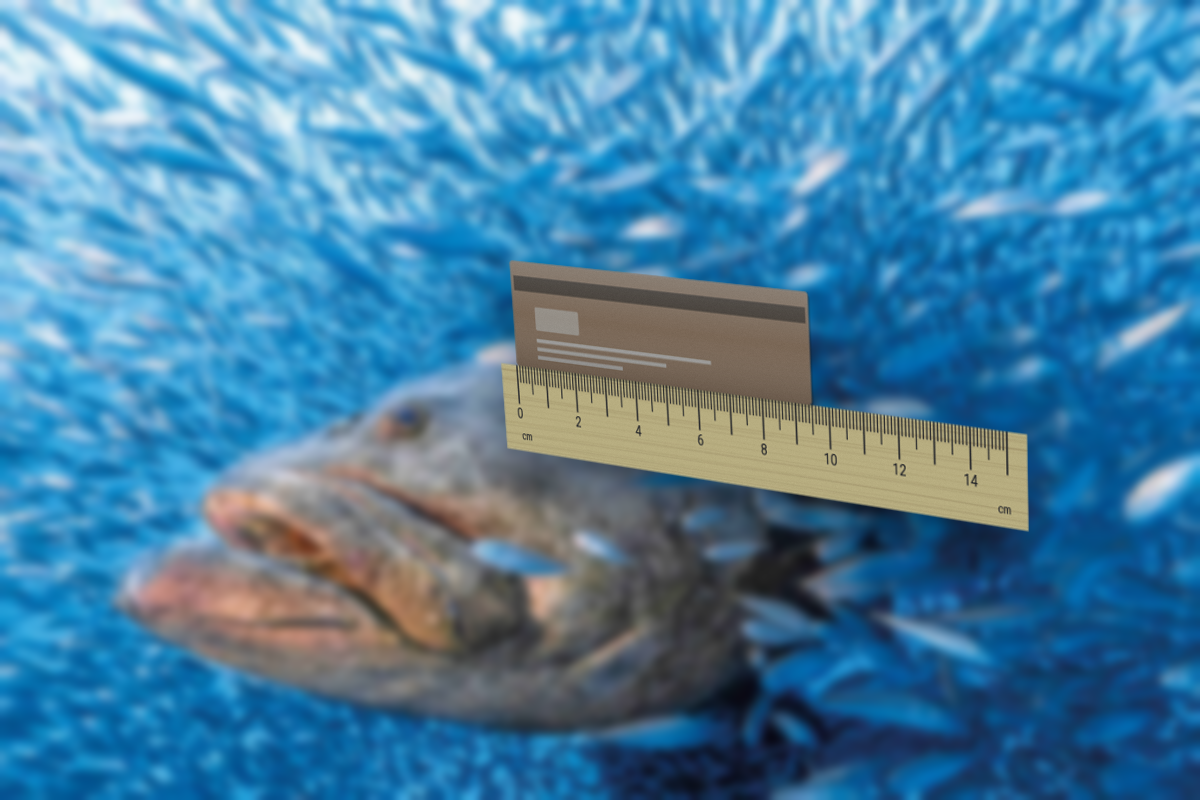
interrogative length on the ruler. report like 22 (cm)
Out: 9.5 (cm)
